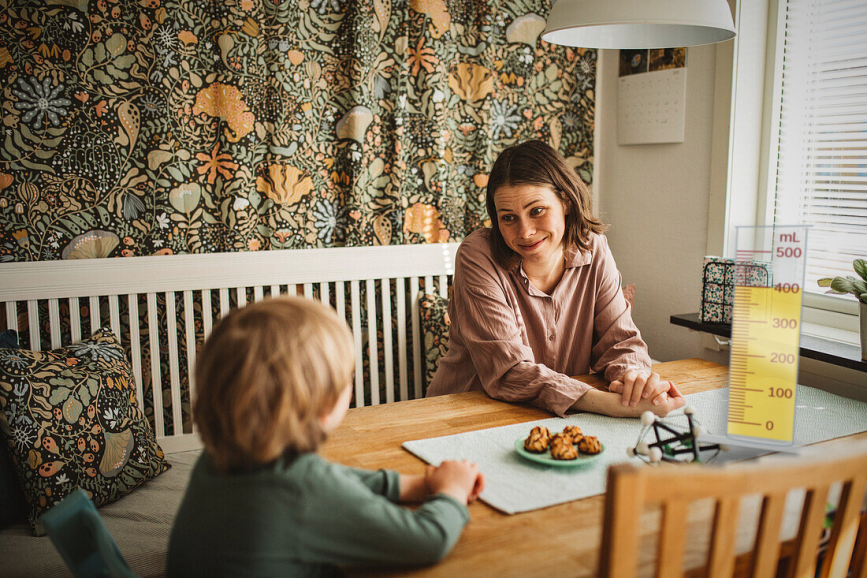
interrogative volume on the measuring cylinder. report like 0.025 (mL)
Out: 400 (mL)
